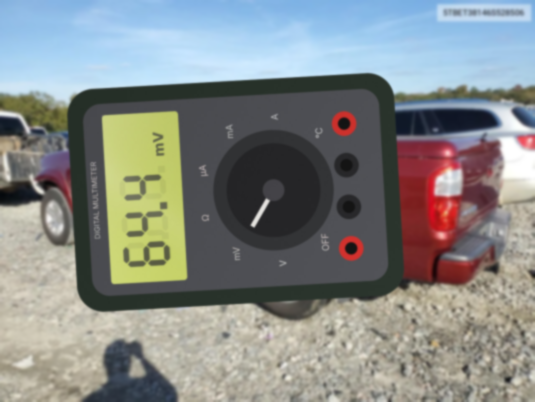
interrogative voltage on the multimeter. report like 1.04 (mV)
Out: 64.4 (mV)
